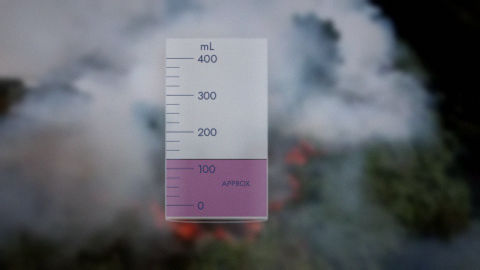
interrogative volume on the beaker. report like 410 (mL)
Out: 125 (mL)
